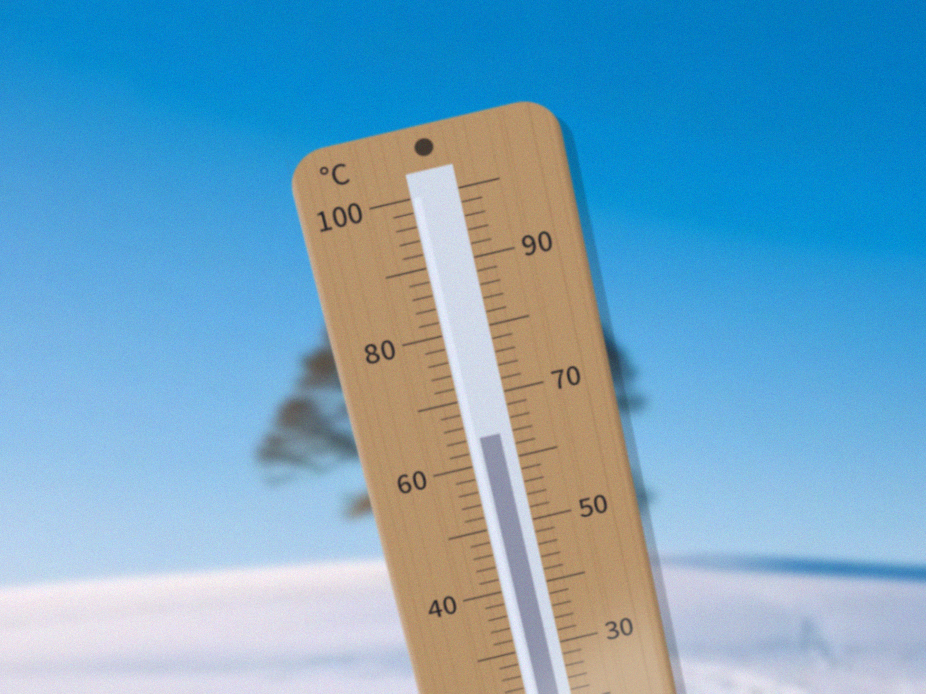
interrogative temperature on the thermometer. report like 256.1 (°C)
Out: 64 (°C)
